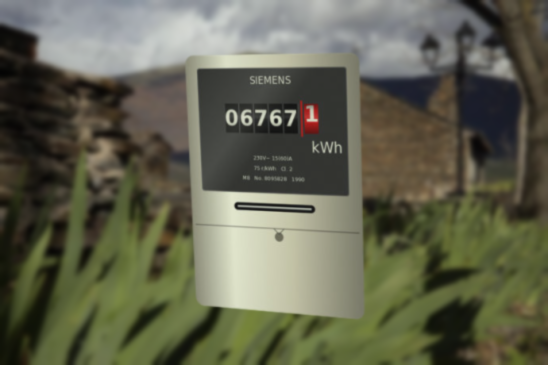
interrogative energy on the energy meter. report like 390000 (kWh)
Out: 6767.1 (kWh)
